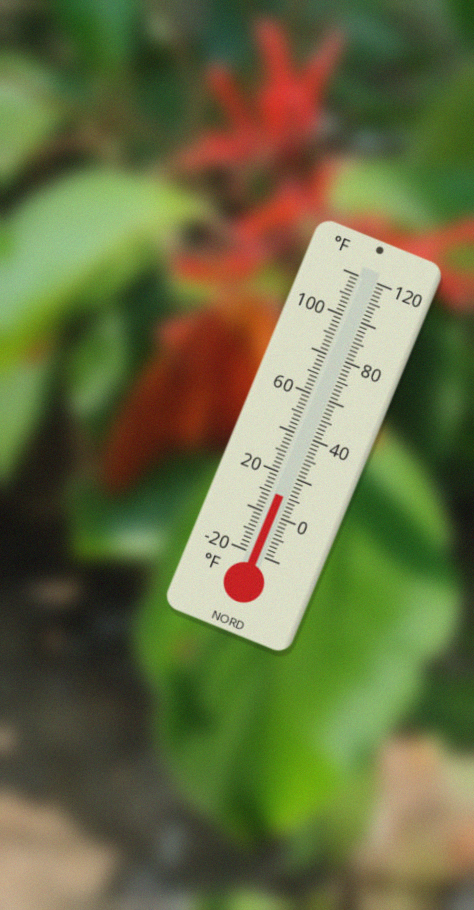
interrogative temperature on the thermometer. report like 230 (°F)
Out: 10 (°F)
